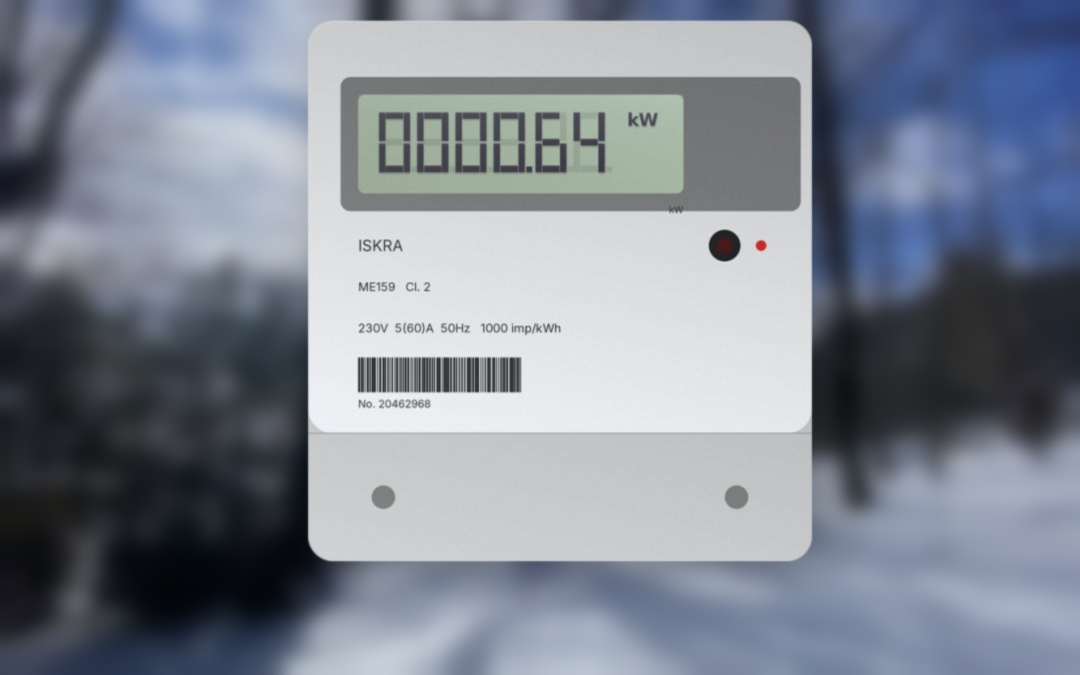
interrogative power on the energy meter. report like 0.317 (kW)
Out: 0.64 (kW)
